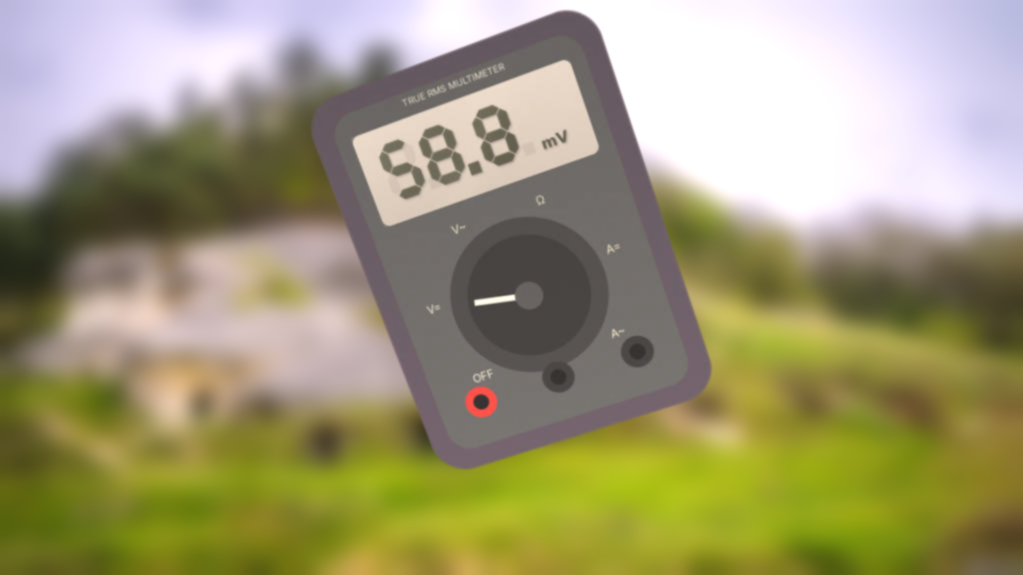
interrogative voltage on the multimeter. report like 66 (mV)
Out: 58.8 (mV)
